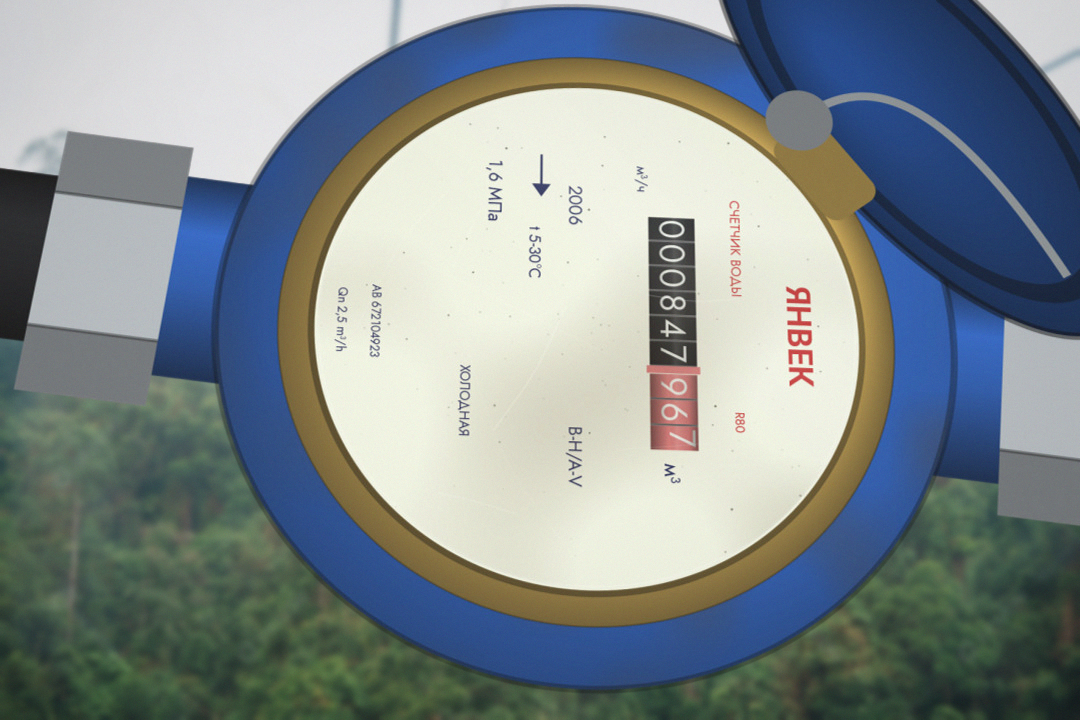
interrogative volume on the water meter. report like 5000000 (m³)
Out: 847.967 (m³)
